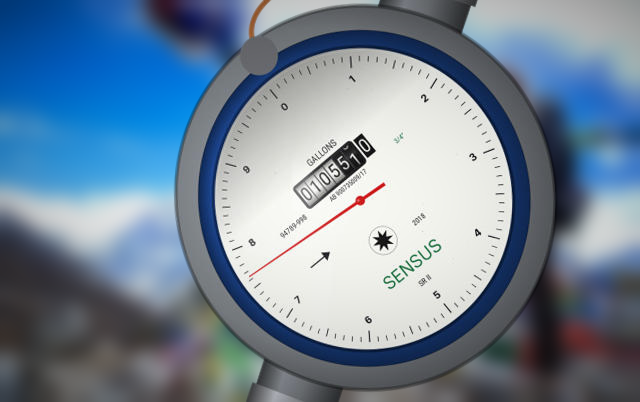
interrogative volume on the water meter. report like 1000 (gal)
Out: 105507.6 (gal)
